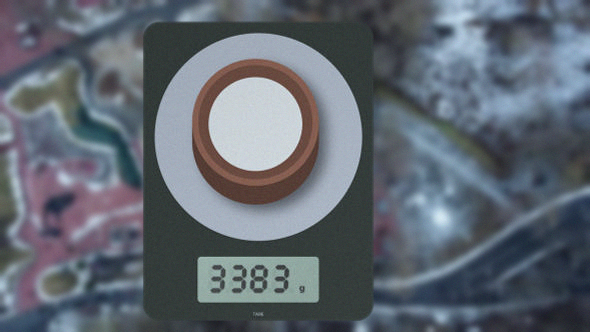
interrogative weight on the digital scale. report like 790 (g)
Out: 3383 (g)
